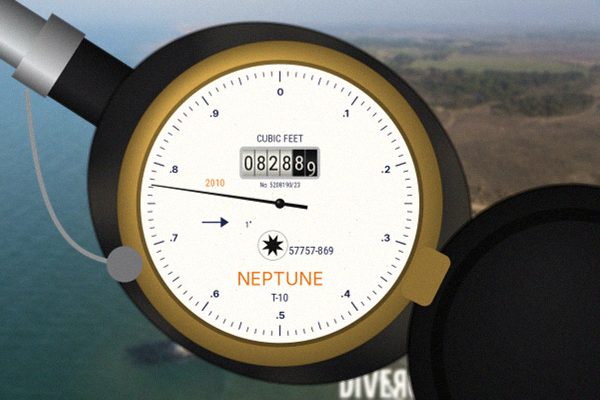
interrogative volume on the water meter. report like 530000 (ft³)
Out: 82888.77 (ft³)
